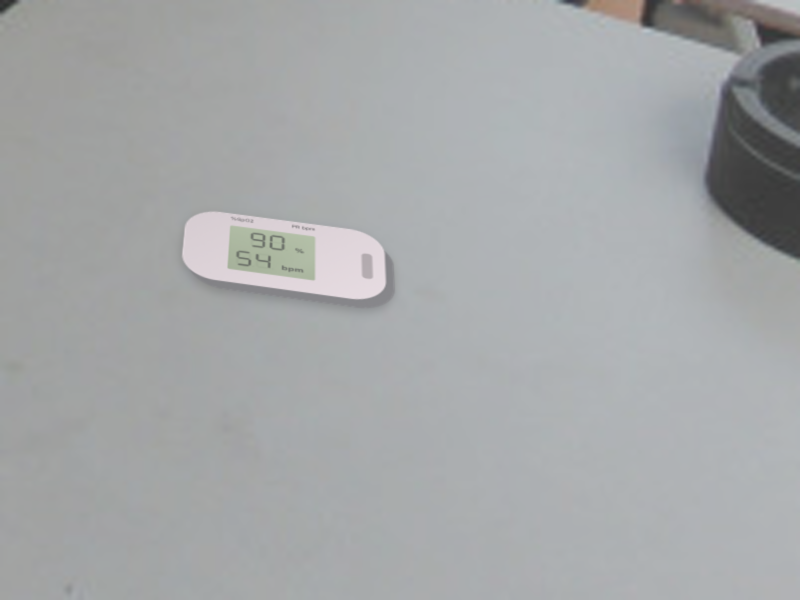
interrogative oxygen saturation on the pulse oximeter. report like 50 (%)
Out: 90 (%)
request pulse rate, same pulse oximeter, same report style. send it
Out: 54 (bpm)
